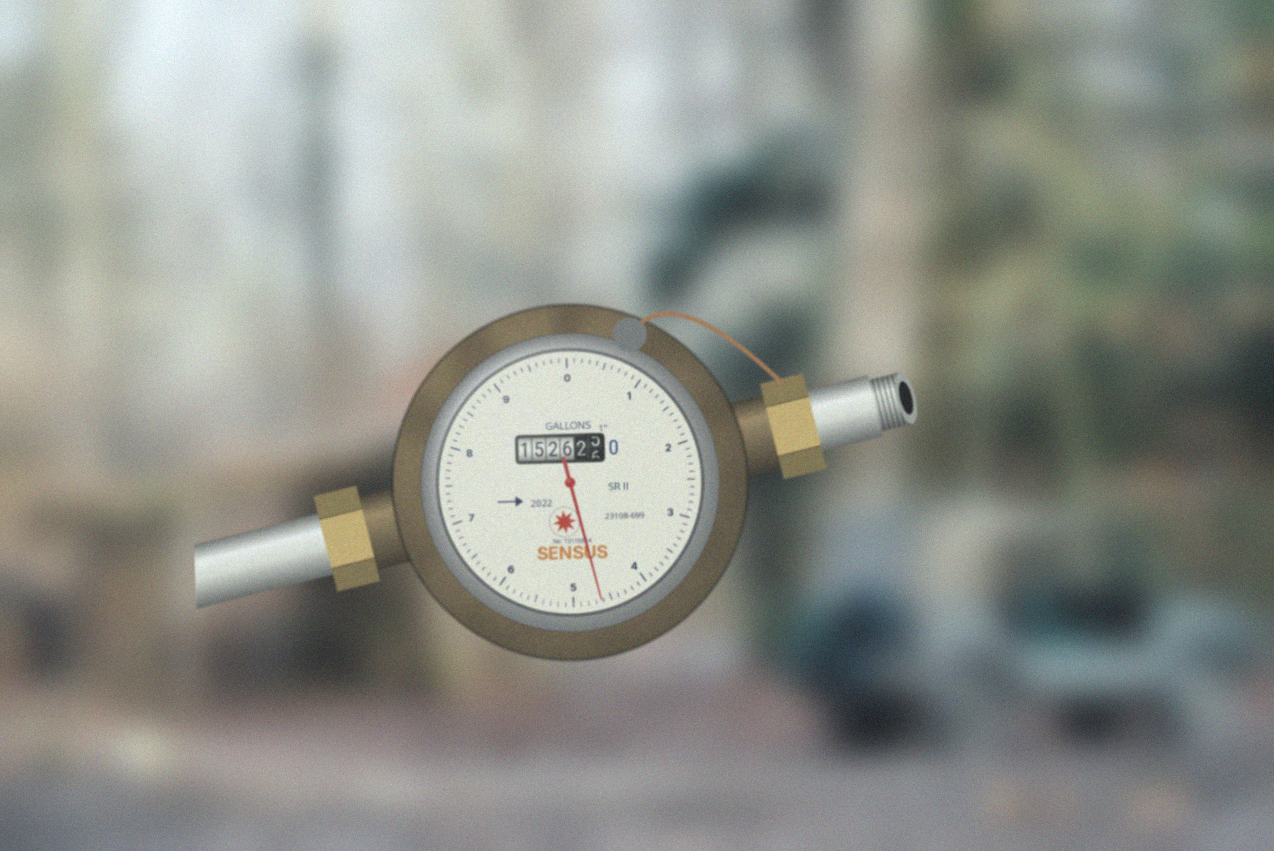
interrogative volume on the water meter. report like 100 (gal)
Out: 1526254.6 (gal)
